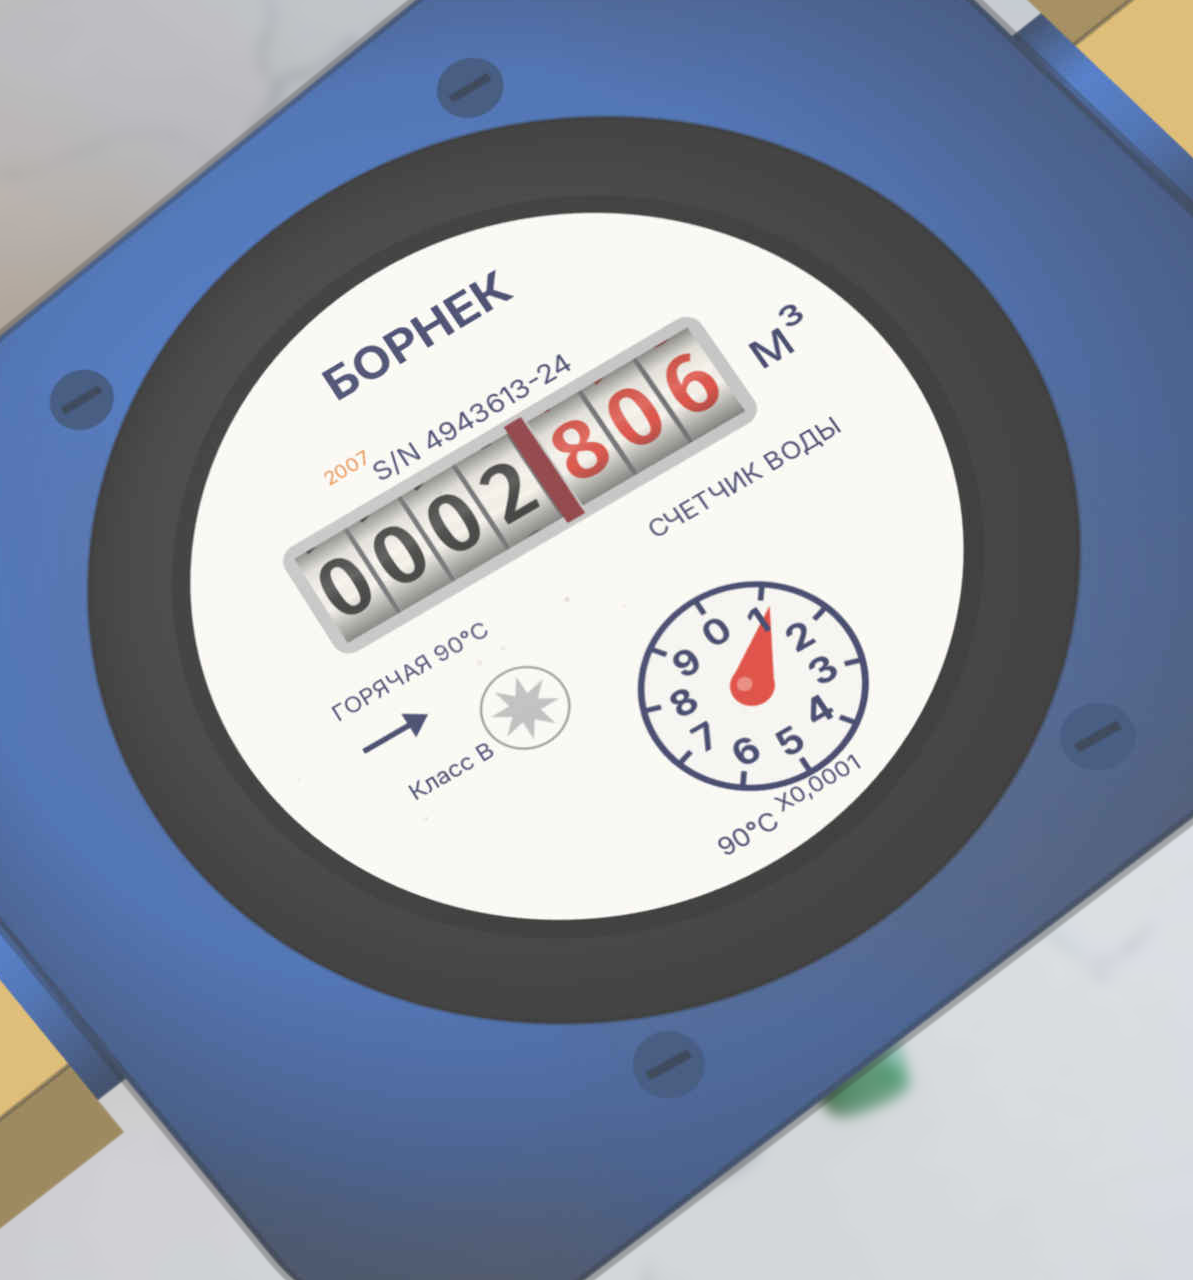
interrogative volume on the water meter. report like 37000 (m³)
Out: 2.8061 (m³)
